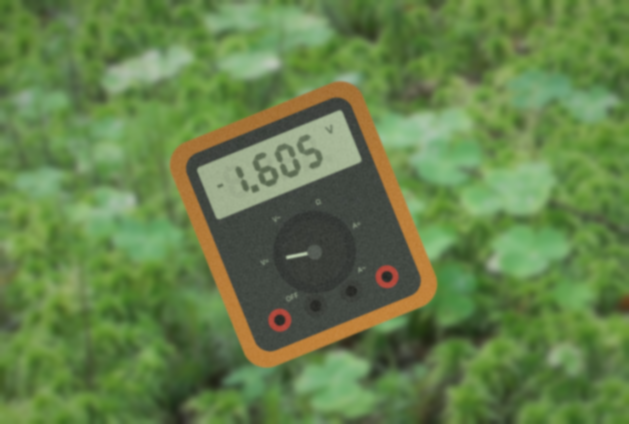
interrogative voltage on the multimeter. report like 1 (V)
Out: -1.605 (V)
